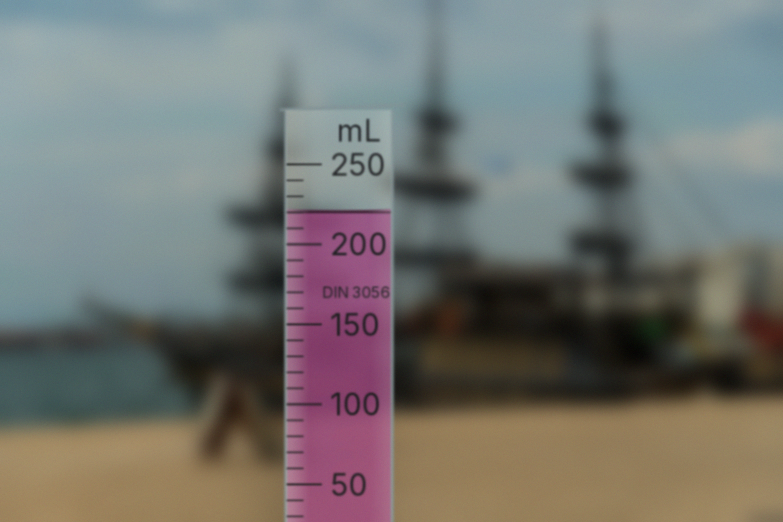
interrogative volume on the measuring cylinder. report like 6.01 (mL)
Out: 220 (mL)
